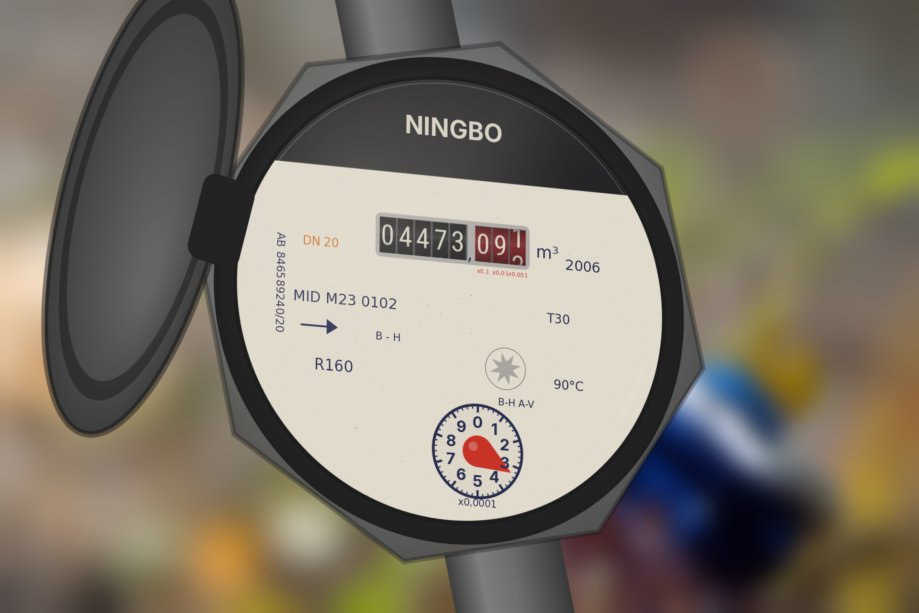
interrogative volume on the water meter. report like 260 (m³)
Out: 4473.0913 (m³)
